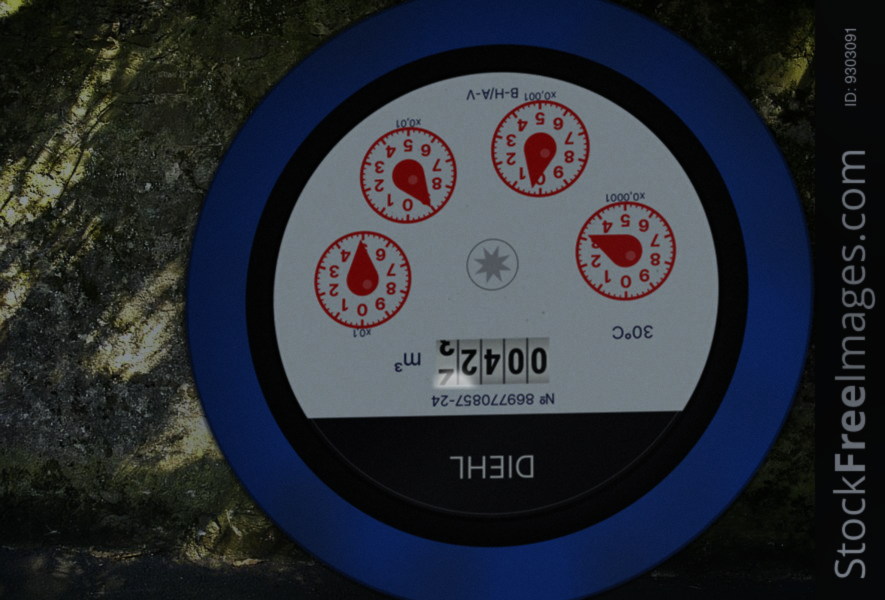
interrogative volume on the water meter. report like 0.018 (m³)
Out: 422.4903 (m³)
